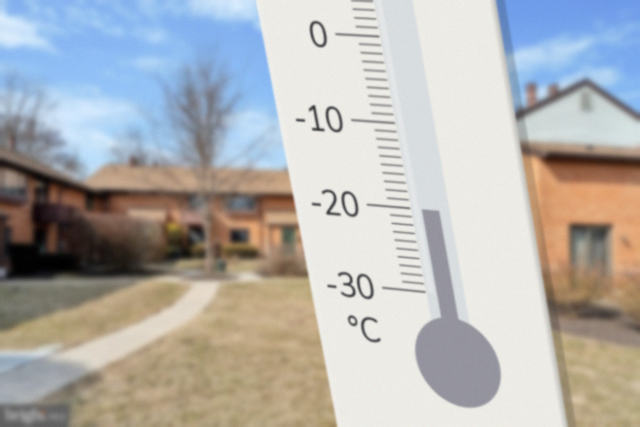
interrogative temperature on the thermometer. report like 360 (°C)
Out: -20 (°C)
